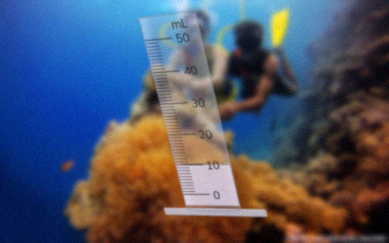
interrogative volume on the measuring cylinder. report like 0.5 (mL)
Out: 10 (mL)
